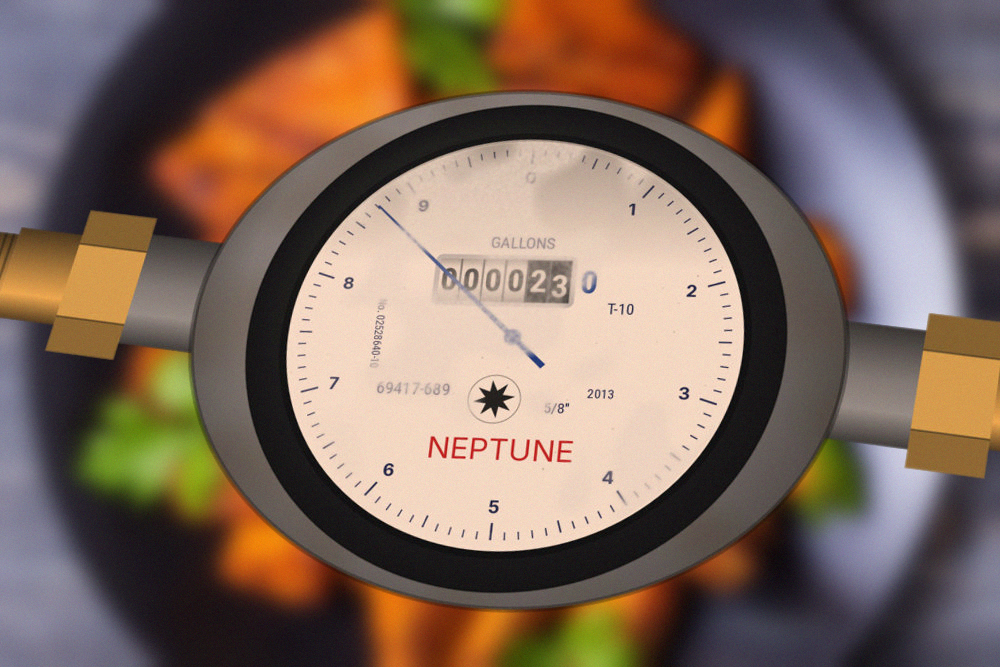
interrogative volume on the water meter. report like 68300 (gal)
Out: 228.7 (gal)
